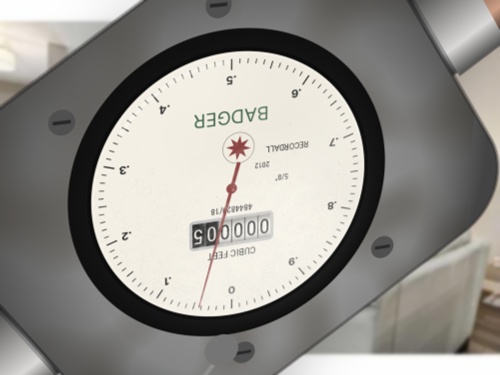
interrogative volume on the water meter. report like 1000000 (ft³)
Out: 5.04 (ft³)
